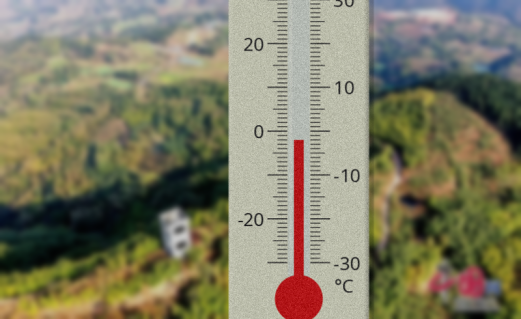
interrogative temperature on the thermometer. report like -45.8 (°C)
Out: -2 (°C)
